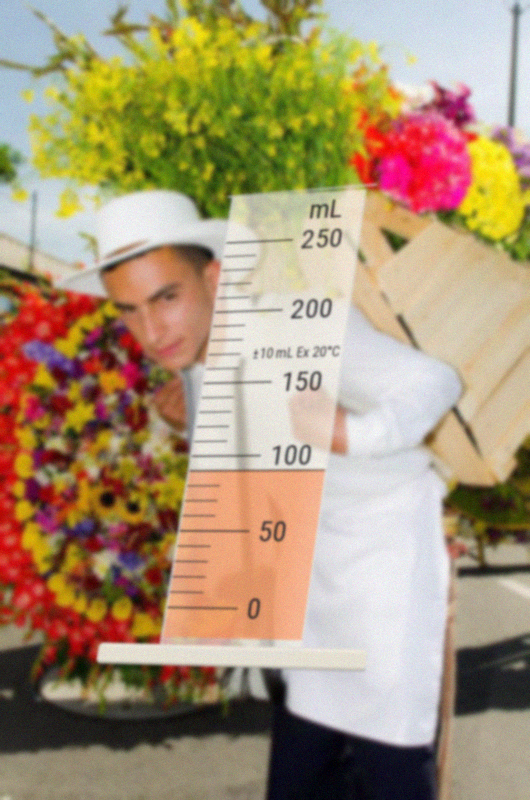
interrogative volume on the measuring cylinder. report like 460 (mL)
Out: 90 (mL)
